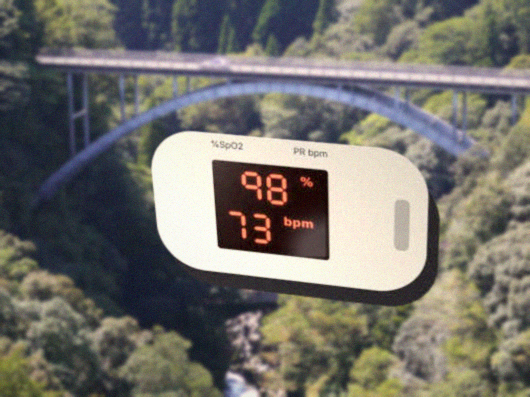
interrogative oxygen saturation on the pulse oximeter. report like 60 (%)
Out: 98 (%)
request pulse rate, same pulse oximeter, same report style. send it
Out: 73 (bpm)
